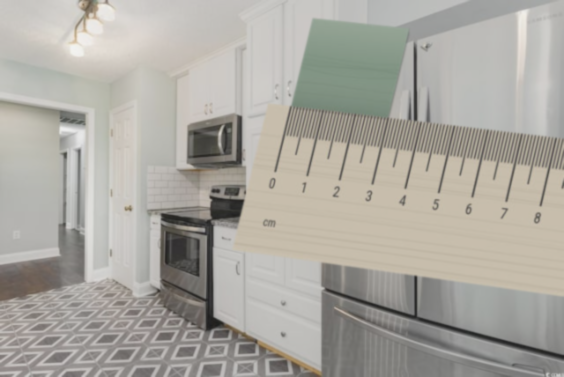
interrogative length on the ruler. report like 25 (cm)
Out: 3 (cm)
